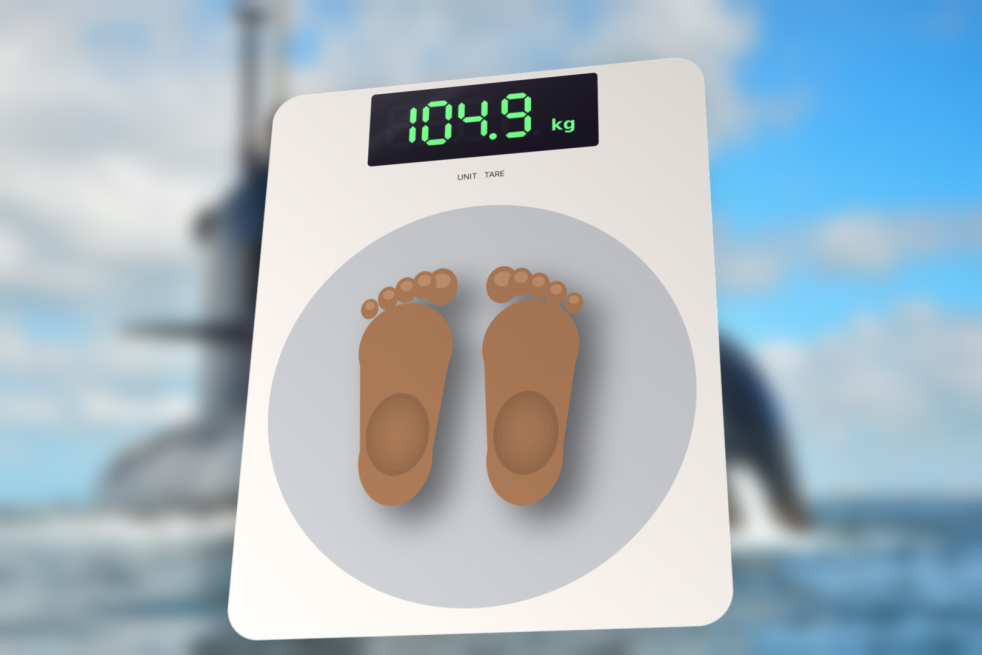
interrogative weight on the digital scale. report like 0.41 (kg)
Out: 104.9 (kg)
